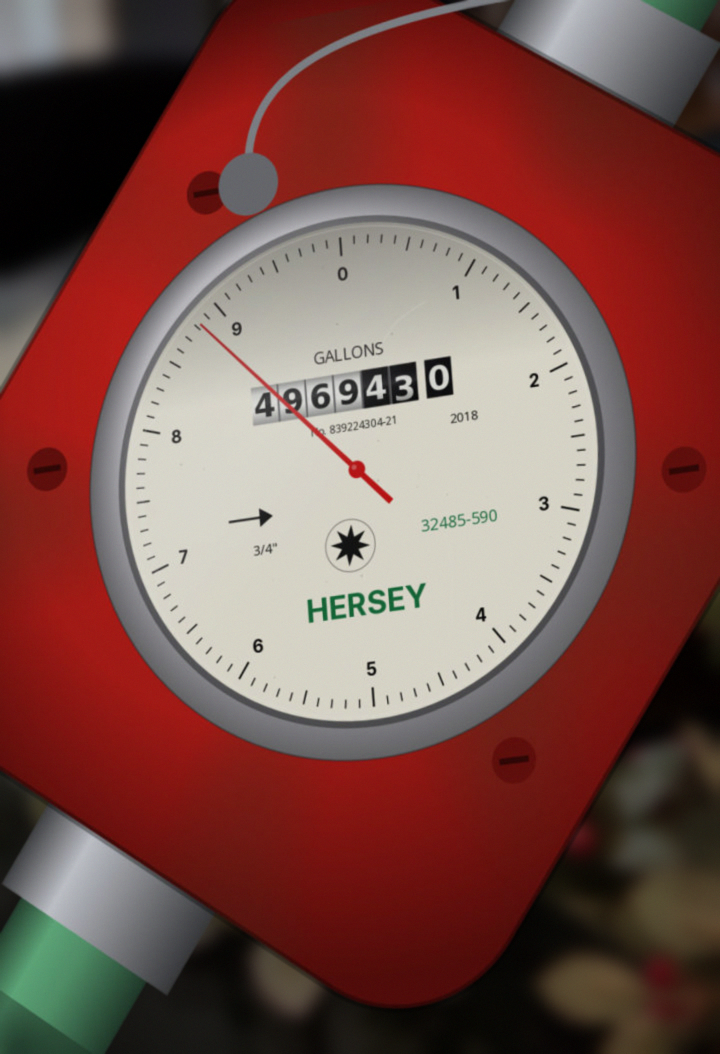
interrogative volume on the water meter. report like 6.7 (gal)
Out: 4969428.8 (gal)
